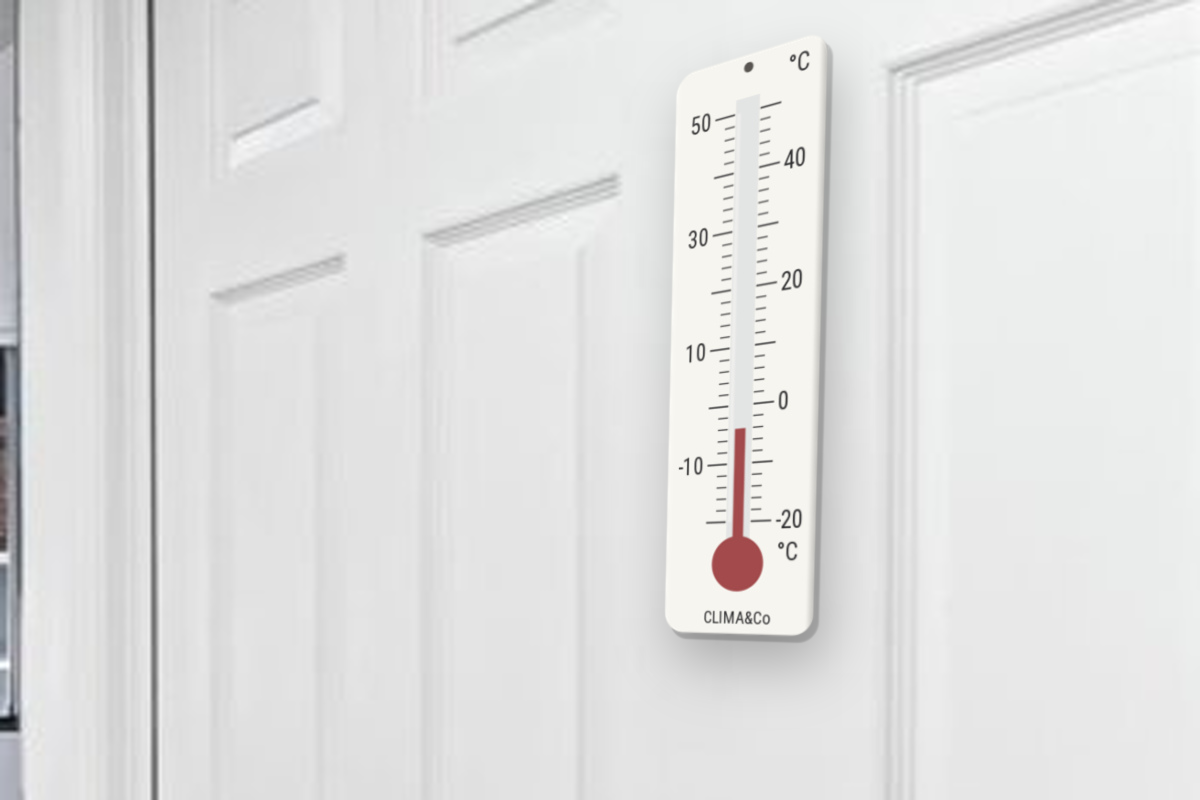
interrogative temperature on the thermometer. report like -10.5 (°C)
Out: -4 (°C)
